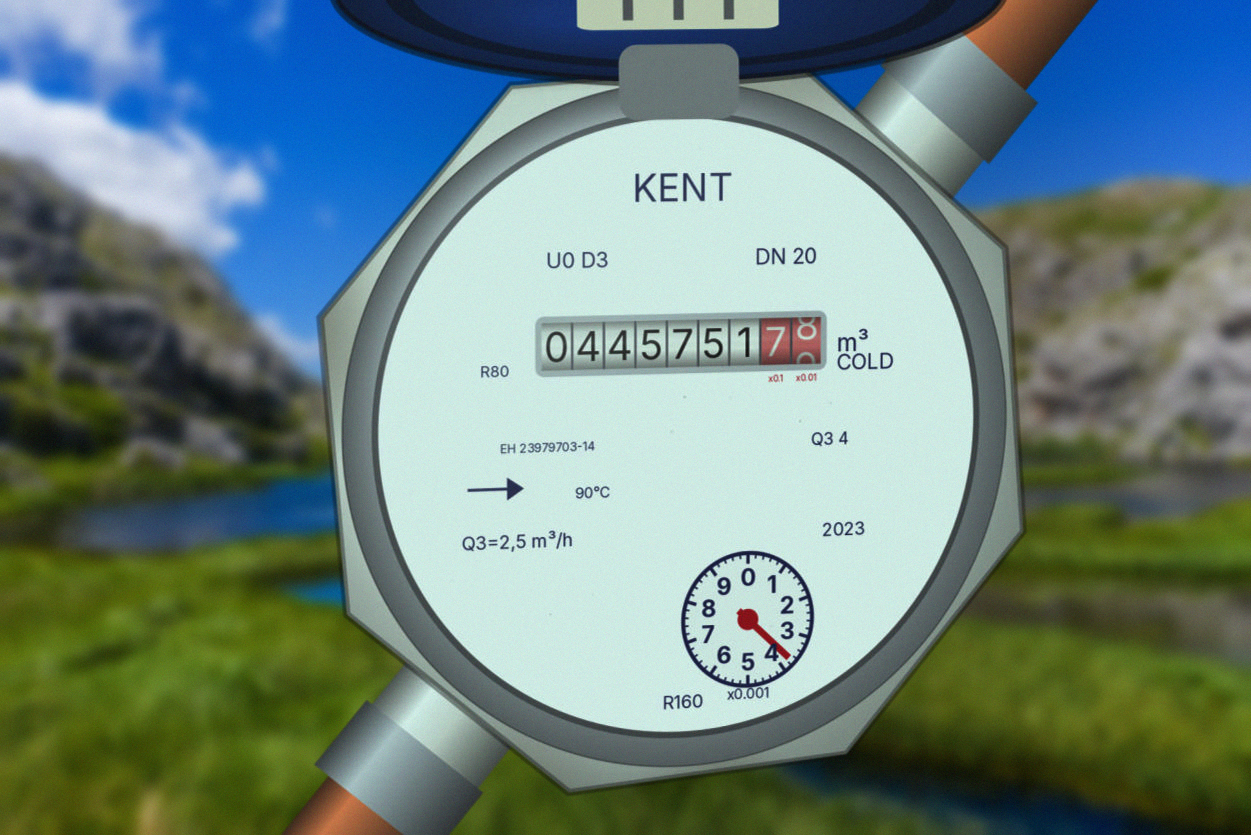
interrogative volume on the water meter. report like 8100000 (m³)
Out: 445751.783 (m³)
